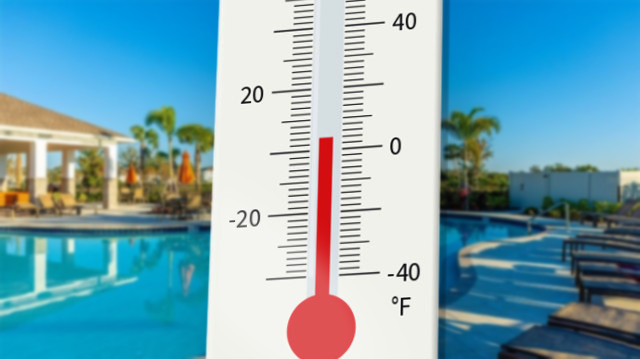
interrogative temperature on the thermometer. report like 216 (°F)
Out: 4 (°F)
